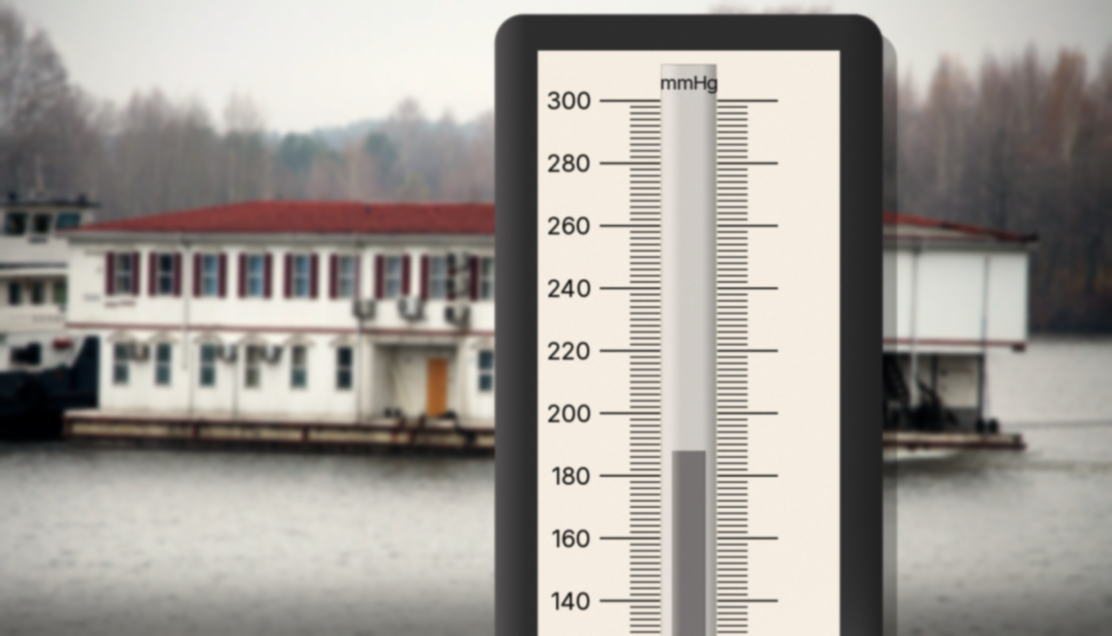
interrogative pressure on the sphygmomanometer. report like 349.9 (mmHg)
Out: 188 (mmHg)
